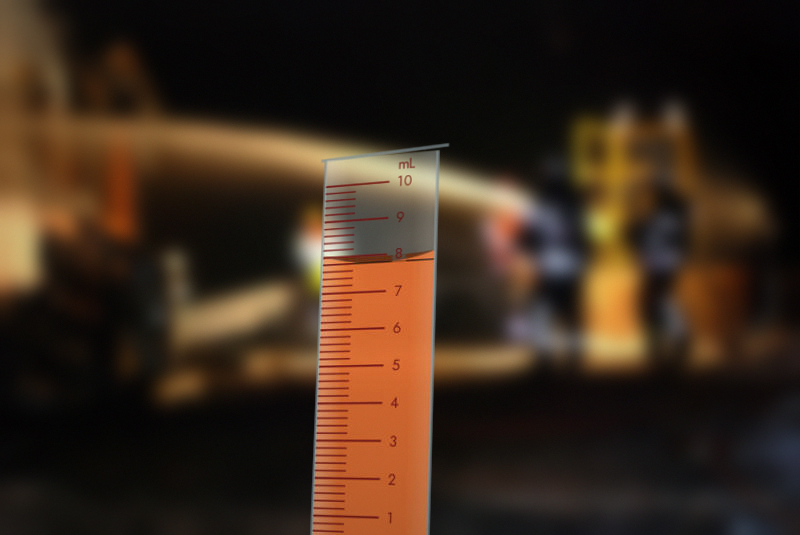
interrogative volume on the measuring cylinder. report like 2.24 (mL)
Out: 7.8 (mL)
